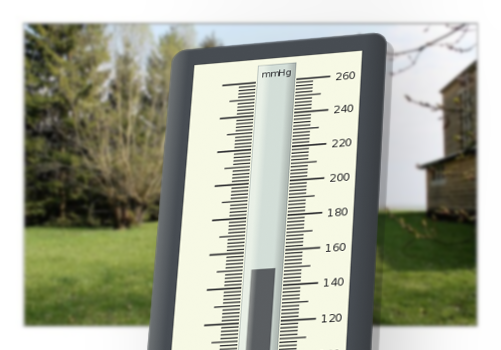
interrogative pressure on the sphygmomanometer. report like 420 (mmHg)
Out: 150 (mmHg)
